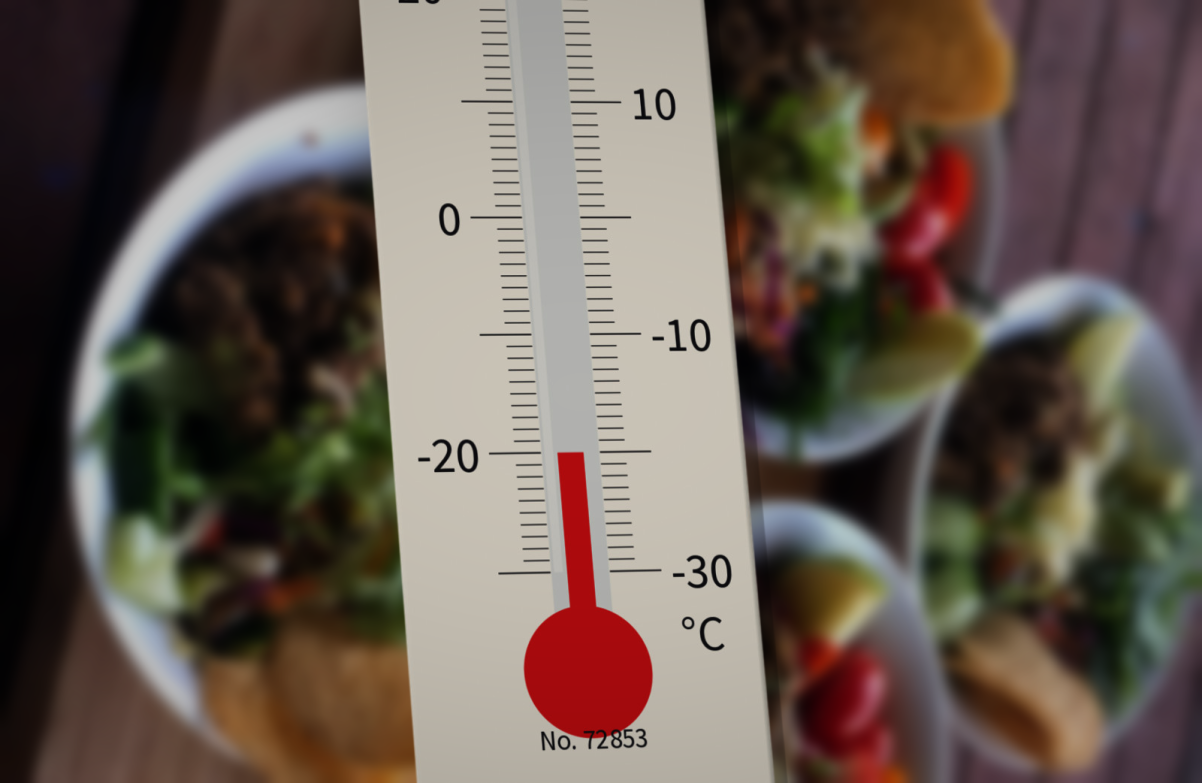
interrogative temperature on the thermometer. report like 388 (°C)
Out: -20 (°C)
